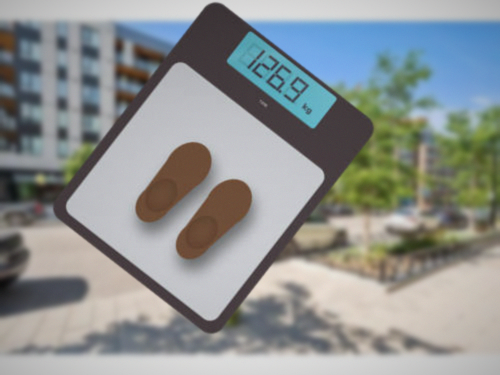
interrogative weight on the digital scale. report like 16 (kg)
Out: 126.9 (kg)
